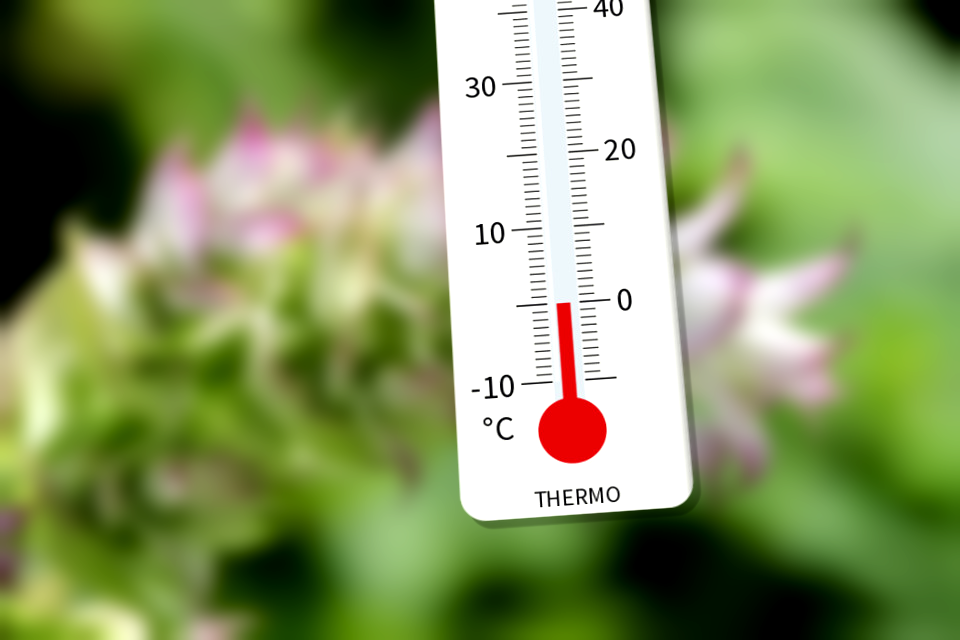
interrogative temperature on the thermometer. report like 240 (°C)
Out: 0 (°C)
